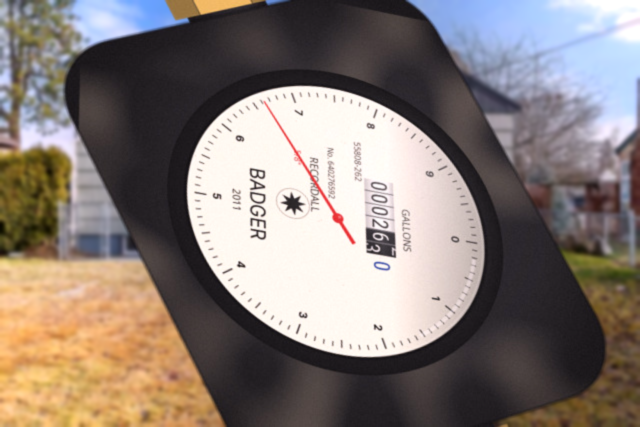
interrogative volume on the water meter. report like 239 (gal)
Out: 2626.6 (gal)
